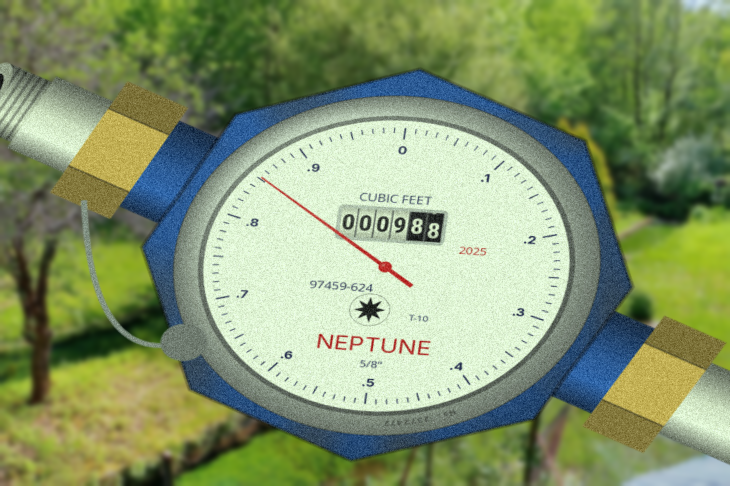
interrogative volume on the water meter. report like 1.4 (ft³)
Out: 987.85 (ft³)
